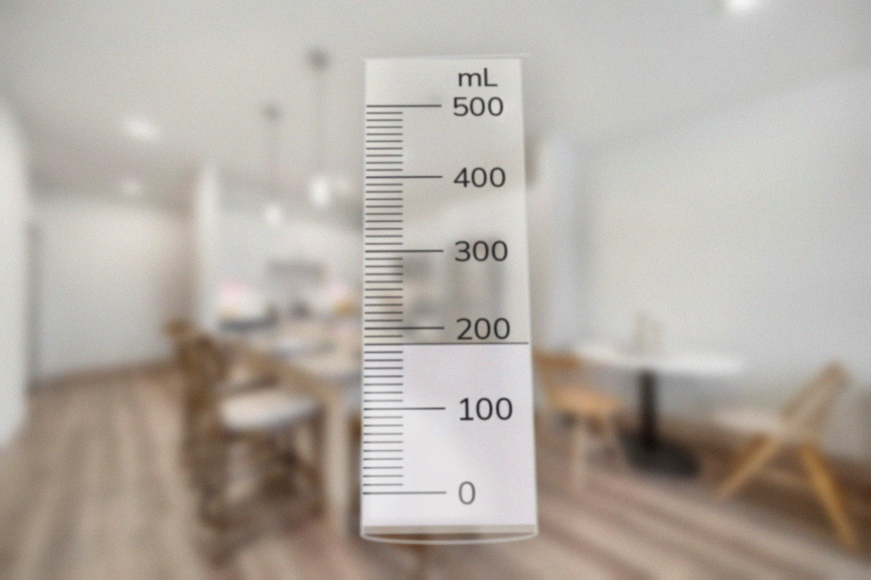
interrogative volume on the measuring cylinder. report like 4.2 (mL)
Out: 180 (mL)
